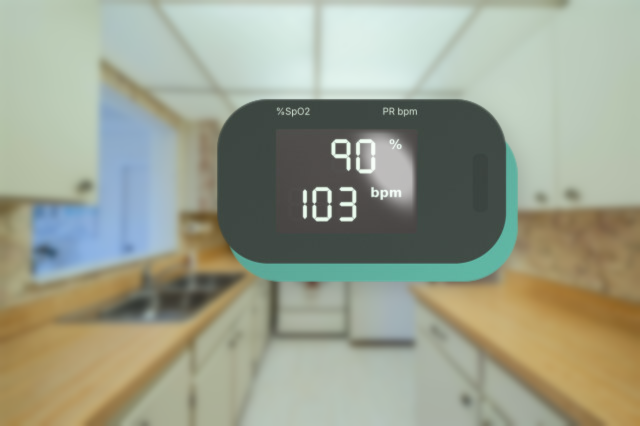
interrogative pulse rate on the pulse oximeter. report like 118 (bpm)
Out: 103 (bpm)
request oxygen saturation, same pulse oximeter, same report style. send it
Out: 90 (%)
